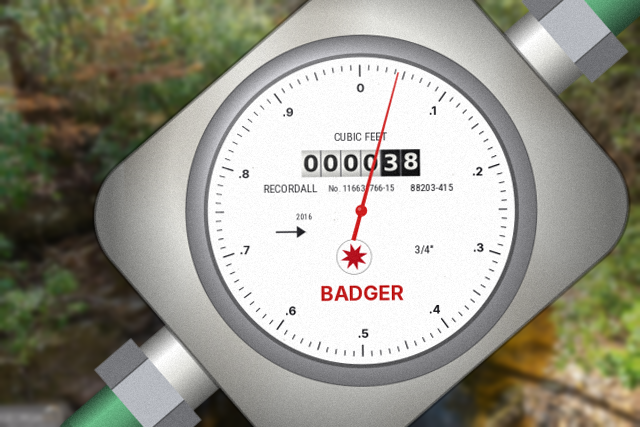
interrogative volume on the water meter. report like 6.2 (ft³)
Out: 38.04 (ft³)
